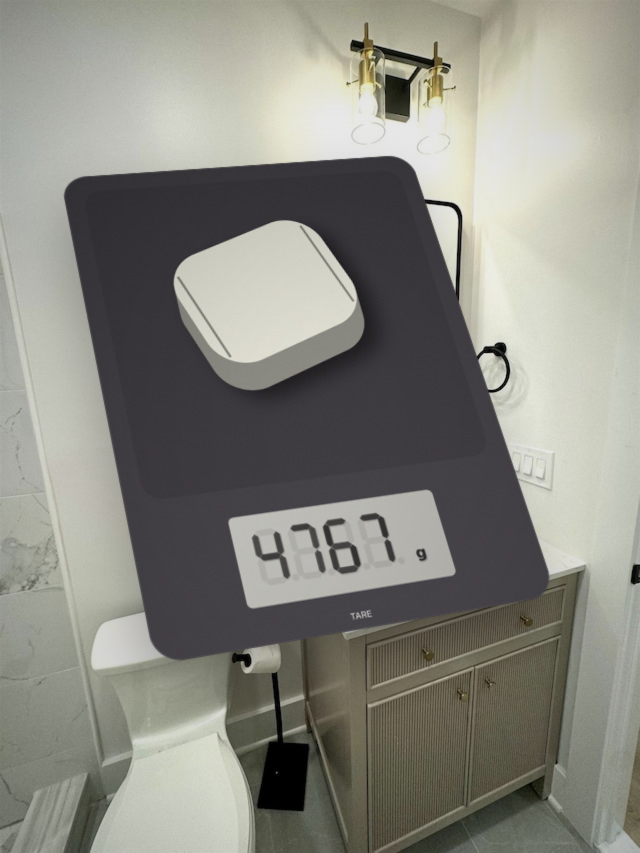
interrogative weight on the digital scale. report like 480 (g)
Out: 4767 (g)
